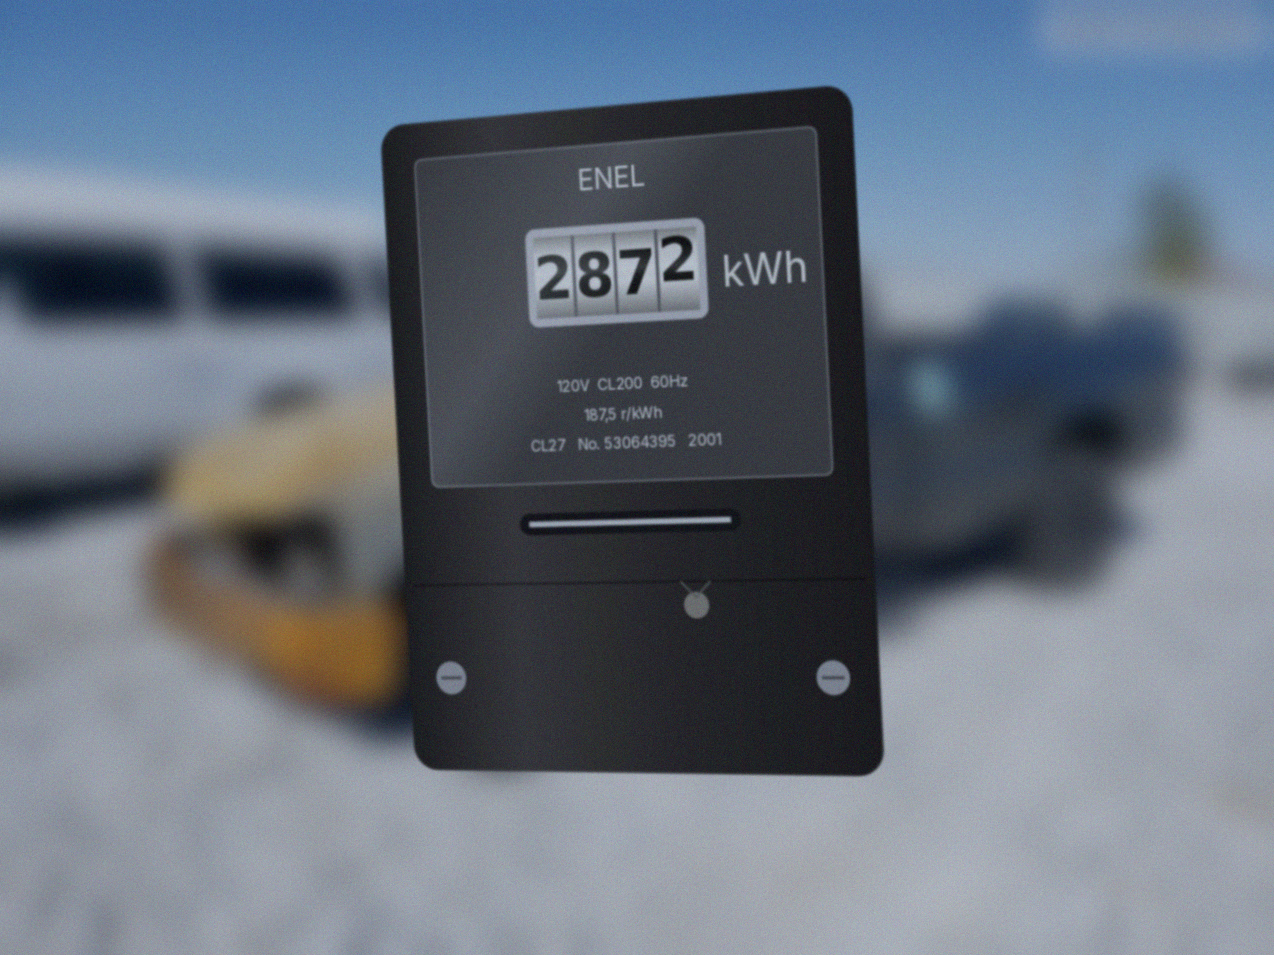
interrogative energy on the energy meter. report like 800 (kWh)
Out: 2872 (kWh)
